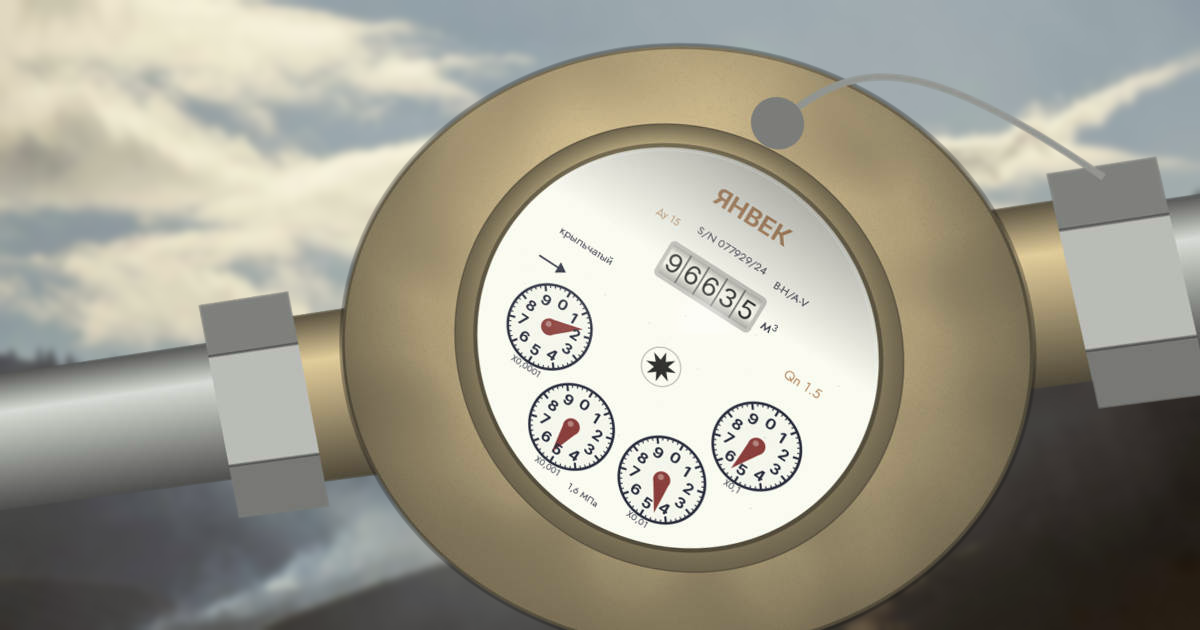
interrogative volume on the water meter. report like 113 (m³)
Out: 96635.5451 (m³)
